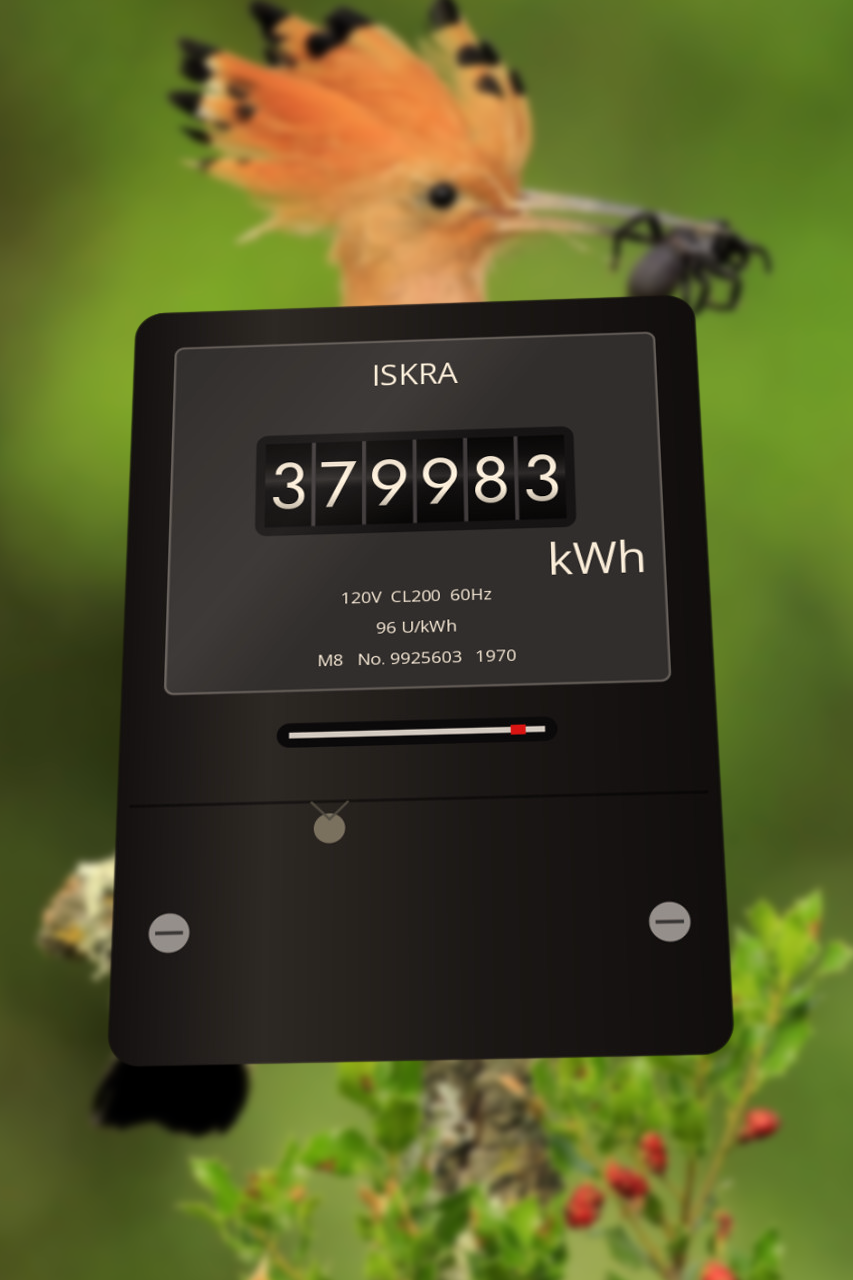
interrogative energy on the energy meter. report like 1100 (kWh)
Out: 379983 (kWh)
